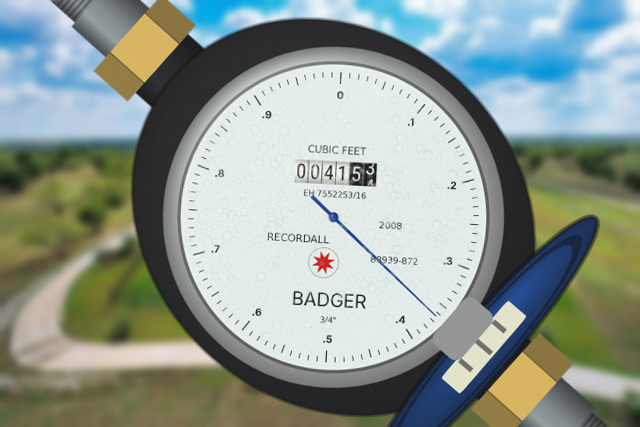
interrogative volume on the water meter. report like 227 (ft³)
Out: 4153.36 (ft³)
